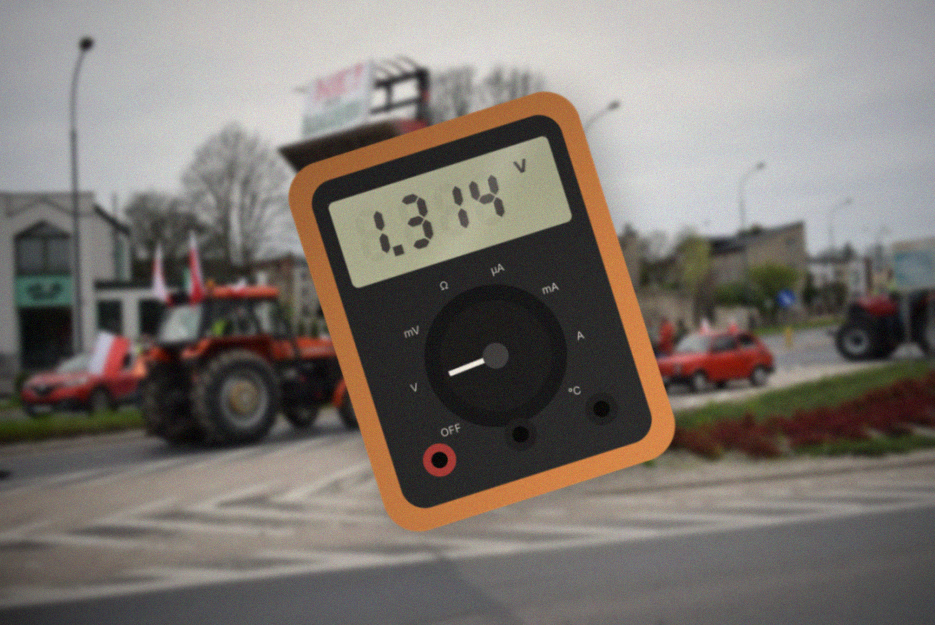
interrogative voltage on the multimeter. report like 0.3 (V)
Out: 1.314 (V)
